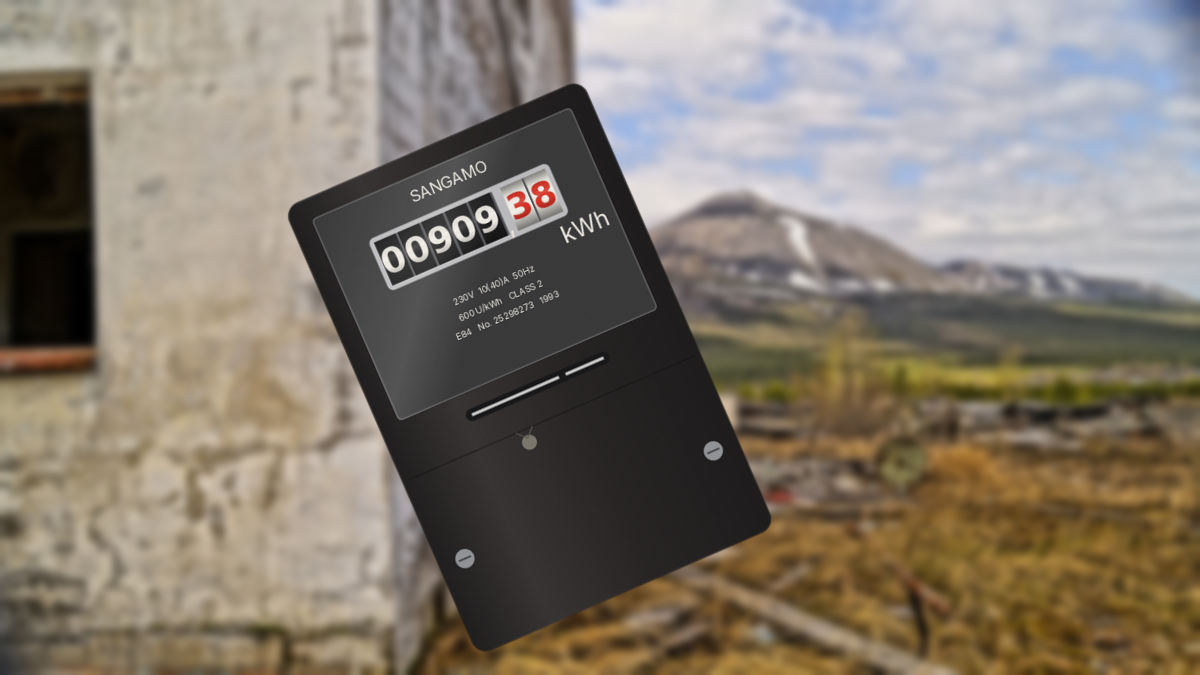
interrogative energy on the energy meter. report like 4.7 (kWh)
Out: 909.38 (kWh)
